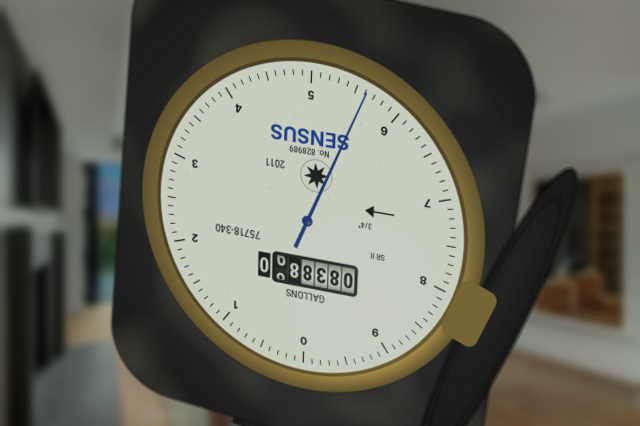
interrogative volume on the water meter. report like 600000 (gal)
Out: 838885.6 (gal)
